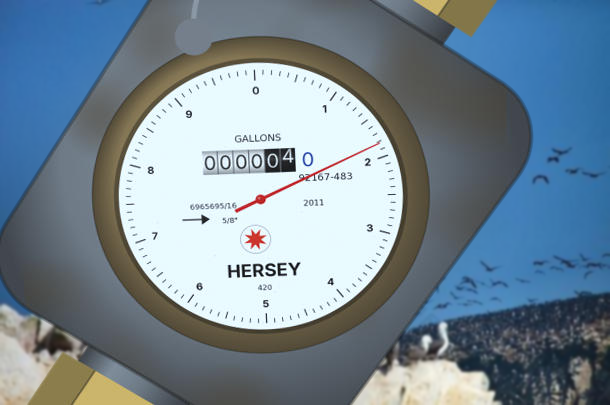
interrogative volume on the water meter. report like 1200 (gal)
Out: 41.8 (gal)
